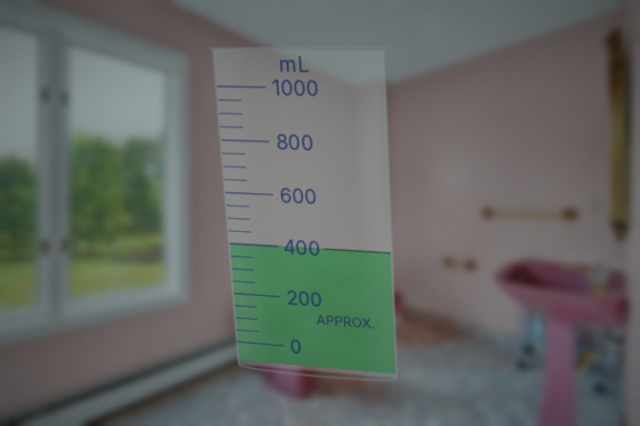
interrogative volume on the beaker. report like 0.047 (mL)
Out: 400 (mL)
